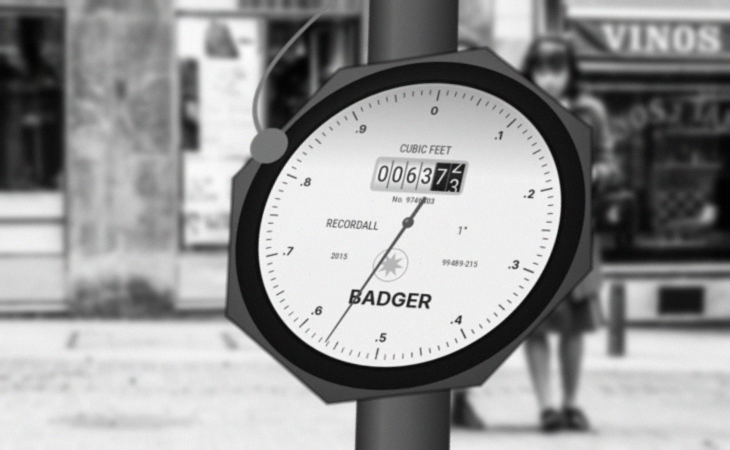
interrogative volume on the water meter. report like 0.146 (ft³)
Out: 6372.56 (ft³)
